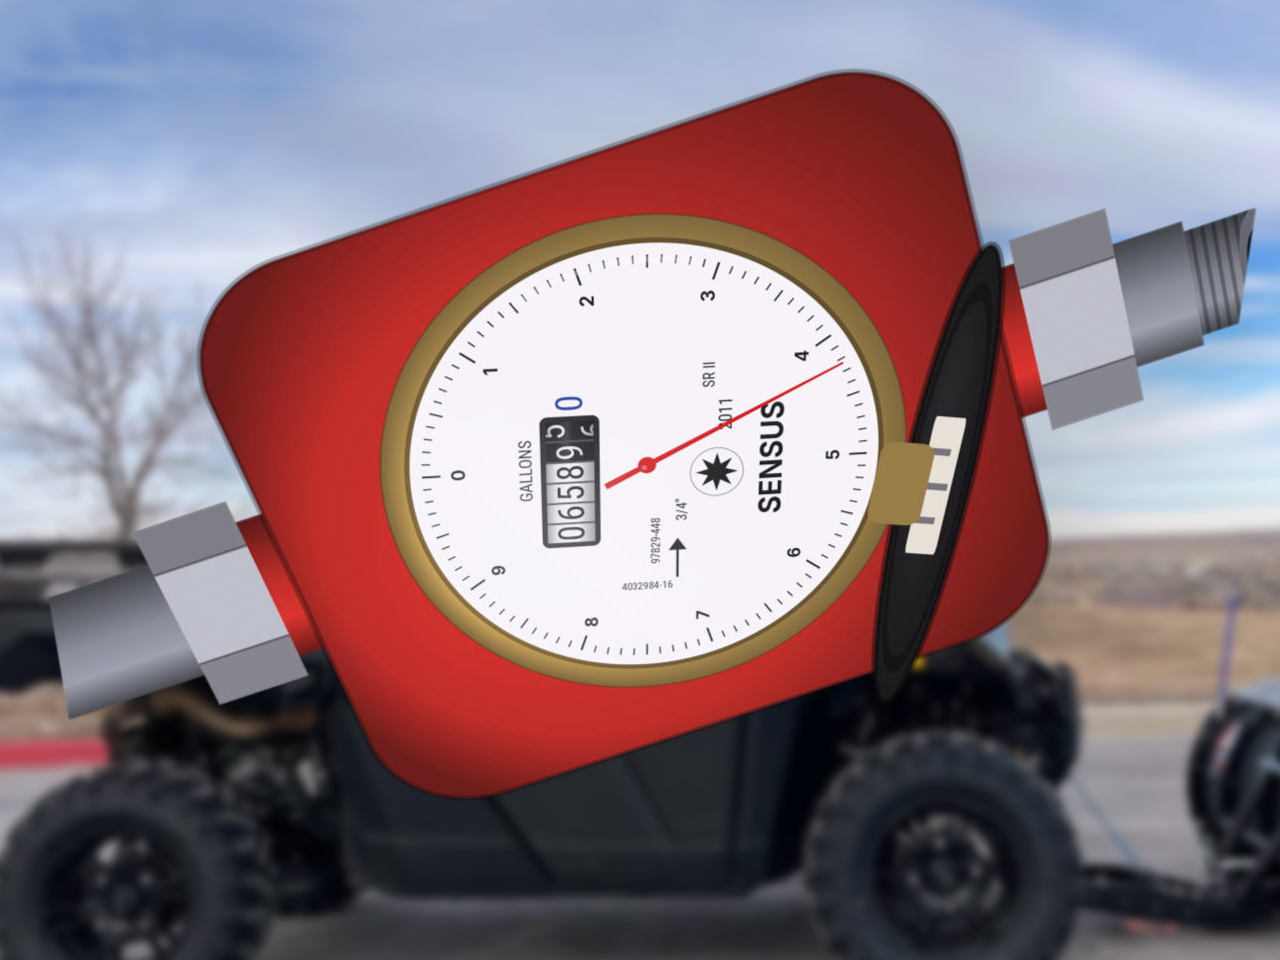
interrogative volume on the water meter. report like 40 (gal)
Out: 658954.2 (gal)
